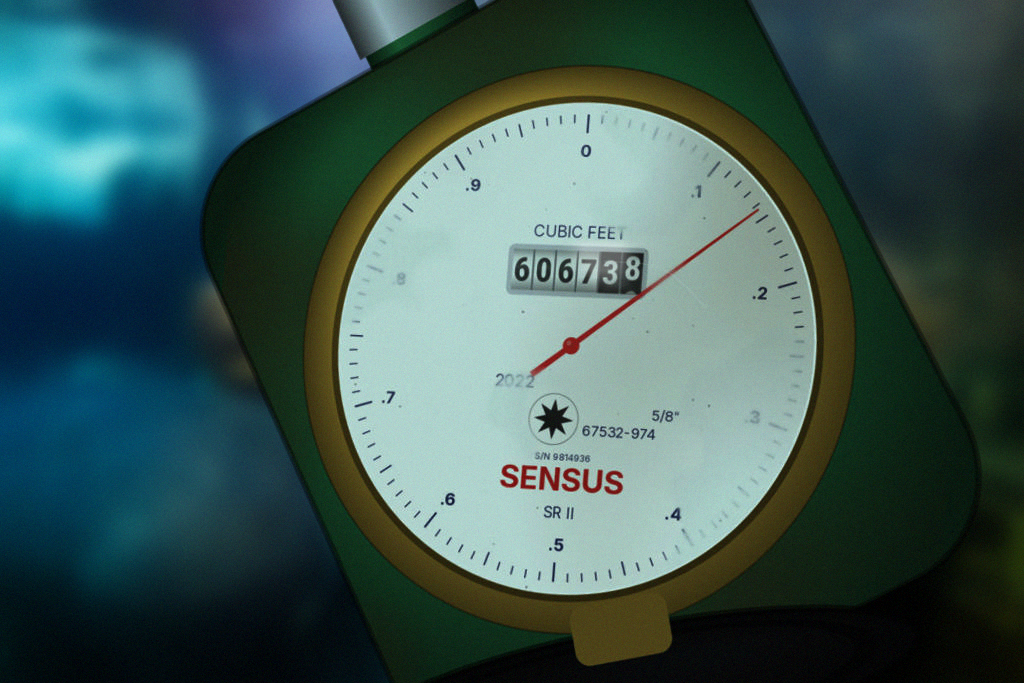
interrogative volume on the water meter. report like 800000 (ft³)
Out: 606738.14 (ft³)
